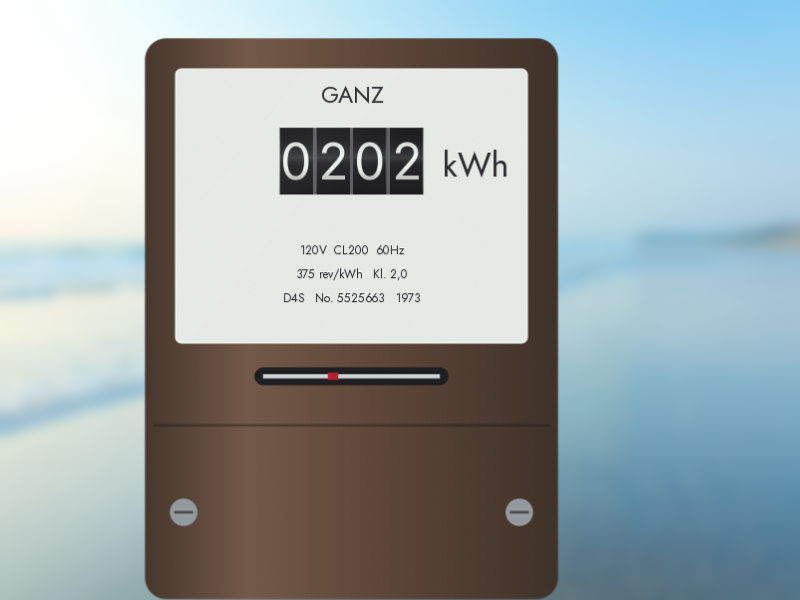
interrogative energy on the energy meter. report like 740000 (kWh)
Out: 202 (kWh)
